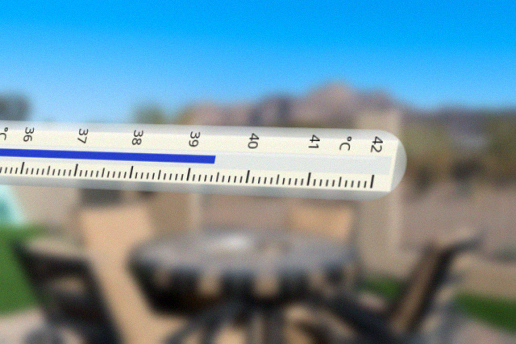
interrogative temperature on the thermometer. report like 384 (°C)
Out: 39.4 (°C)
